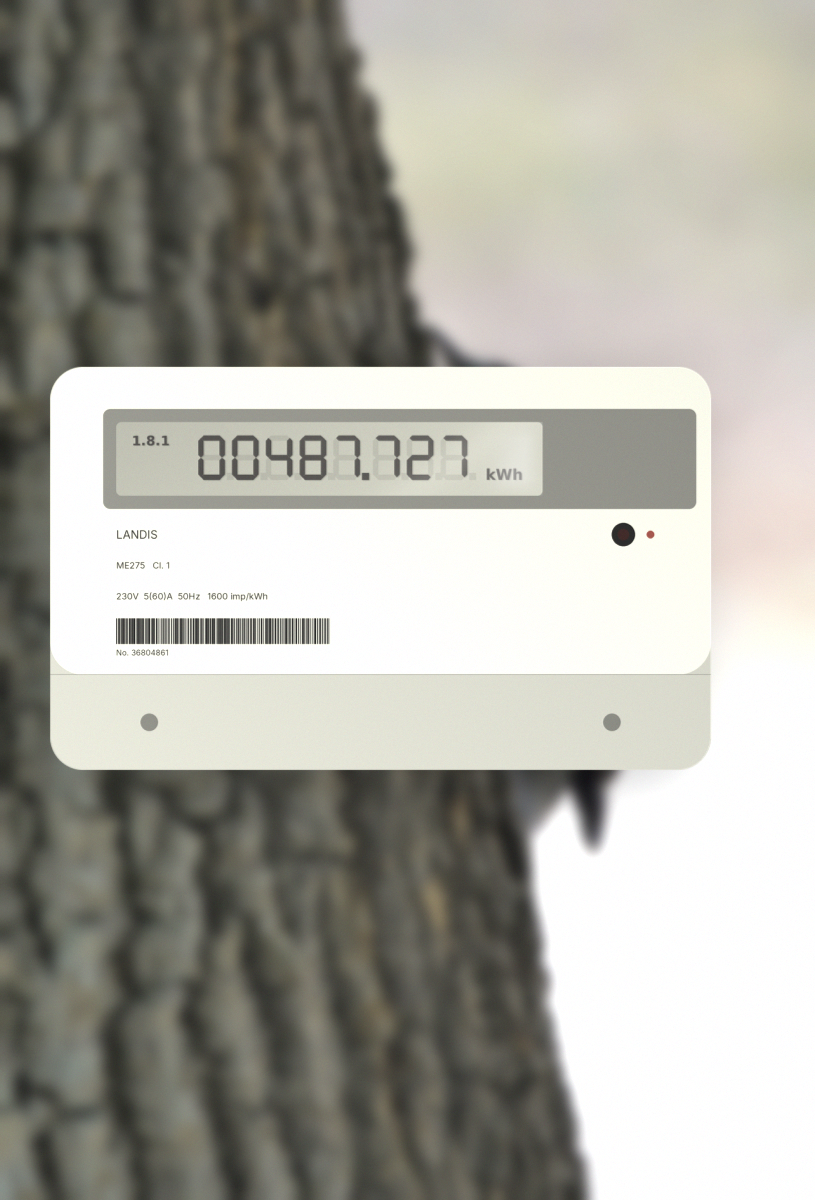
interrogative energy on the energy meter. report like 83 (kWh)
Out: 487.727 (kWh)
